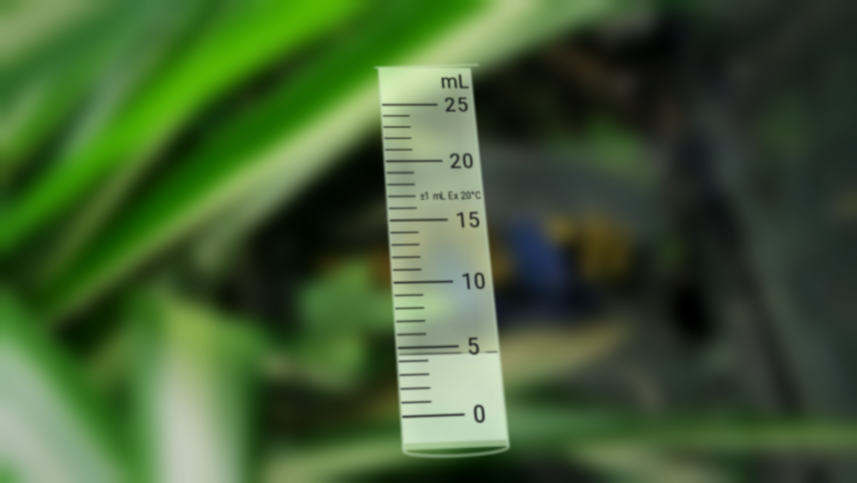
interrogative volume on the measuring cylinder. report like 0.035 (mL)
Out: 4.5 (mL)
